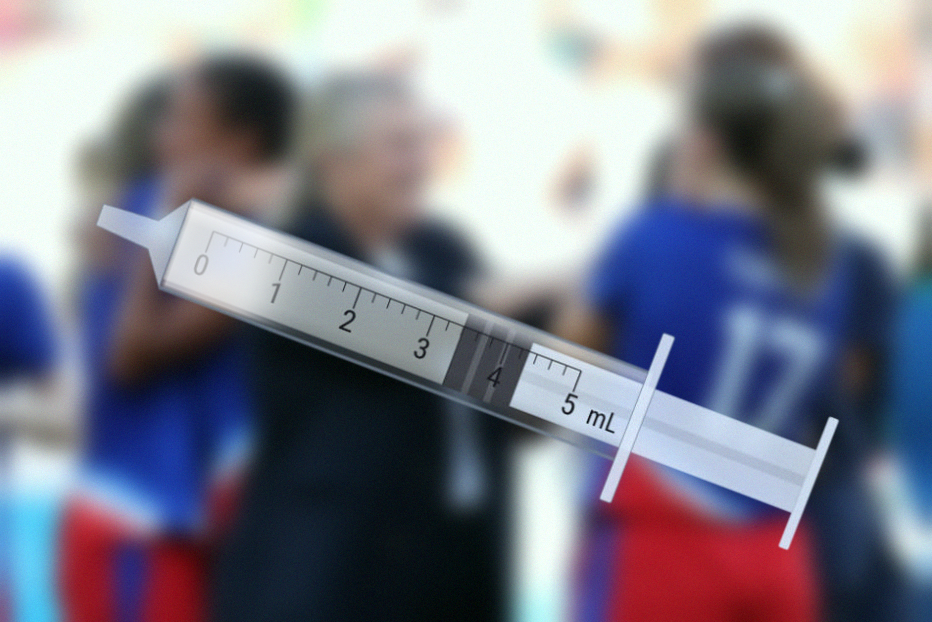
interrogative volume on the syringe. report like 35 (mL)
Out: 3.4 (mL)
